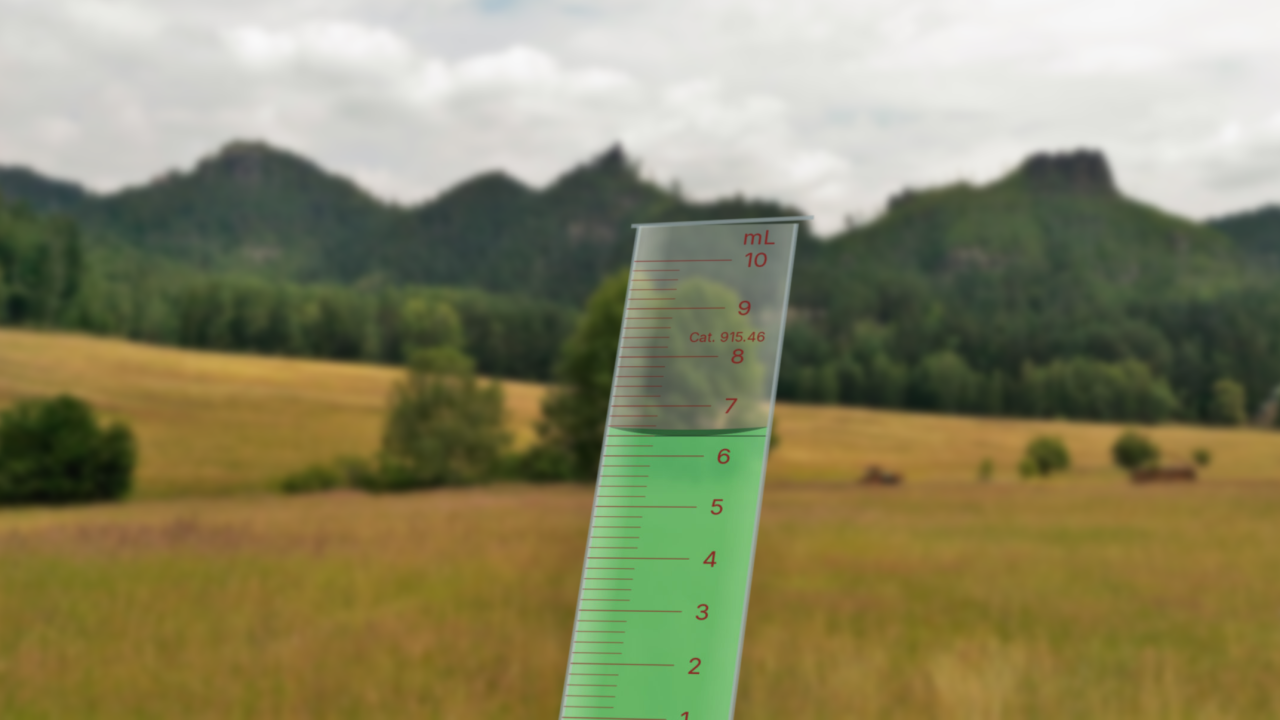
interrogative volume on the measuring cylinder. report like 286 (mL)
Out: 6.4 (mL)
